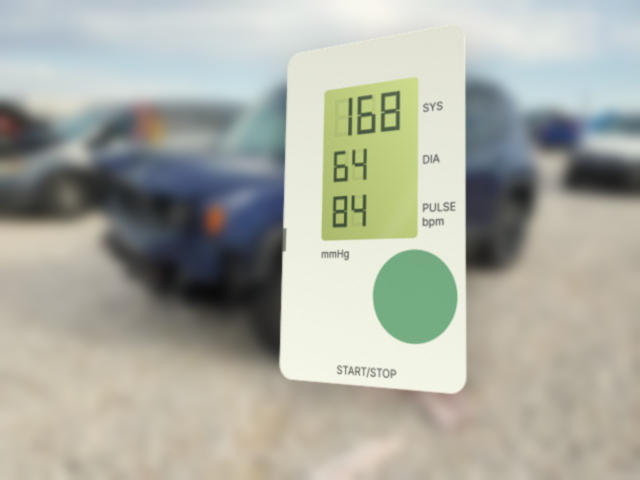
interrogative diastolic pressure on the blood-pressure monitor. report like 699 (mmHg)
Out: 64 (mmHg)
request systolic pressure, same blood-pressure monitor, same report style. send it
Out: 168 (mmHg)
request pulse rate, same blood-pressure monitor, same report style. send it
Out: 84 (bpm)
